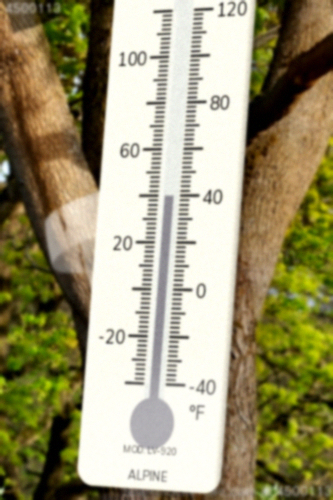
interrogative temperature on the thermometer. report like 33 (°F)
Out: 40 (°F)
